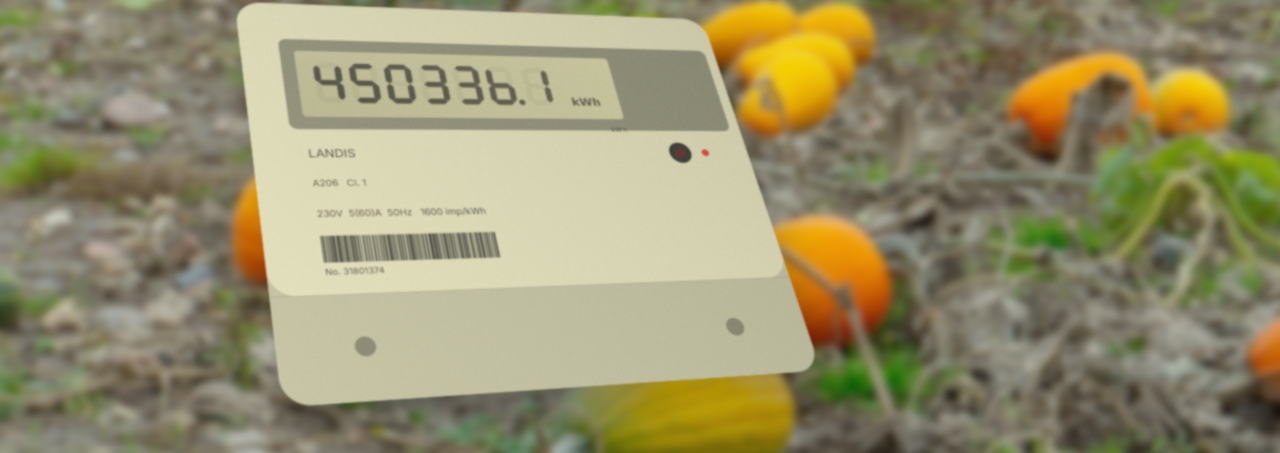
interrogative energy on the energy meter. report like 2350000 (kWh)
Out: 450336.1 (kWh)
